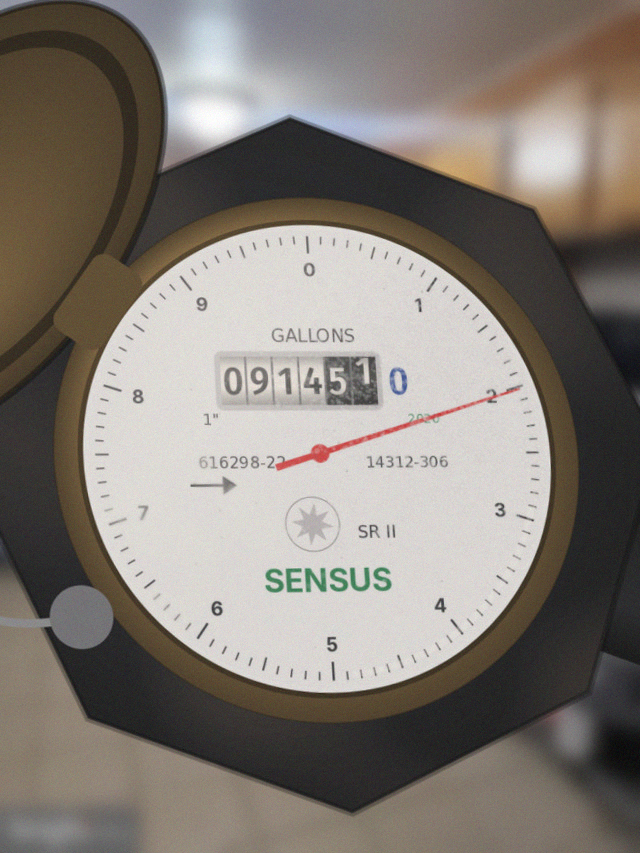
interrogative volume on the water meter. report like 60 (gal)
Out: 914512.0 (gal)
